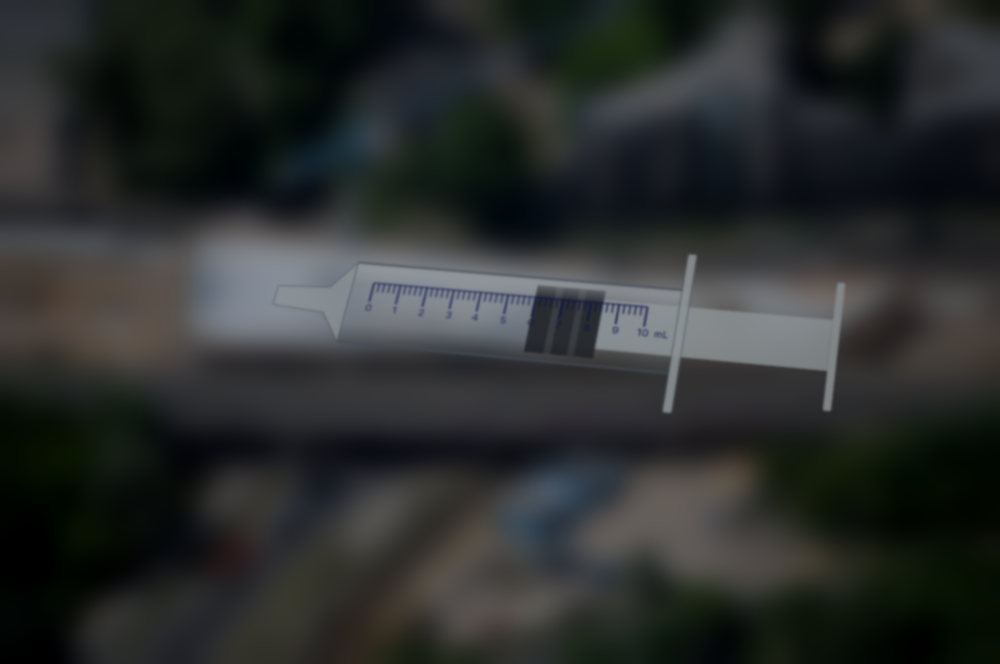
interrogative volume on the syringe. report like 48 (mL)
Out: 6 (mL)
